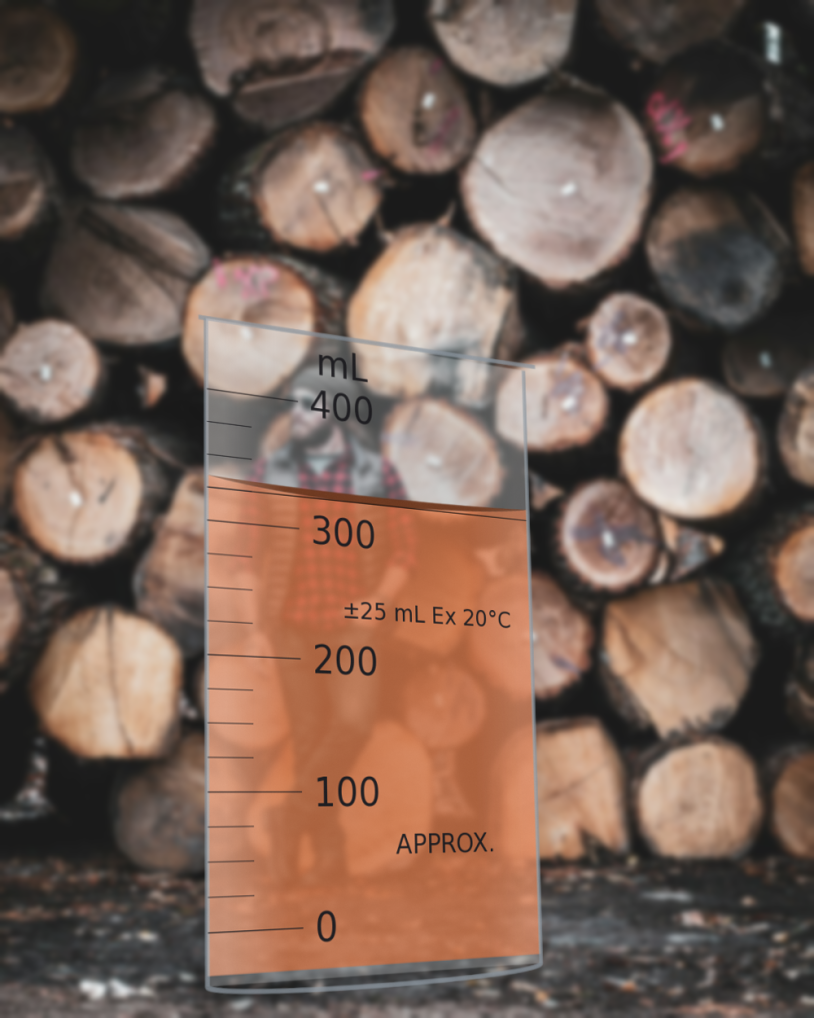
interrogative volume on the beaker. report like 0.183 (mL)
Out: 325 (mL)
